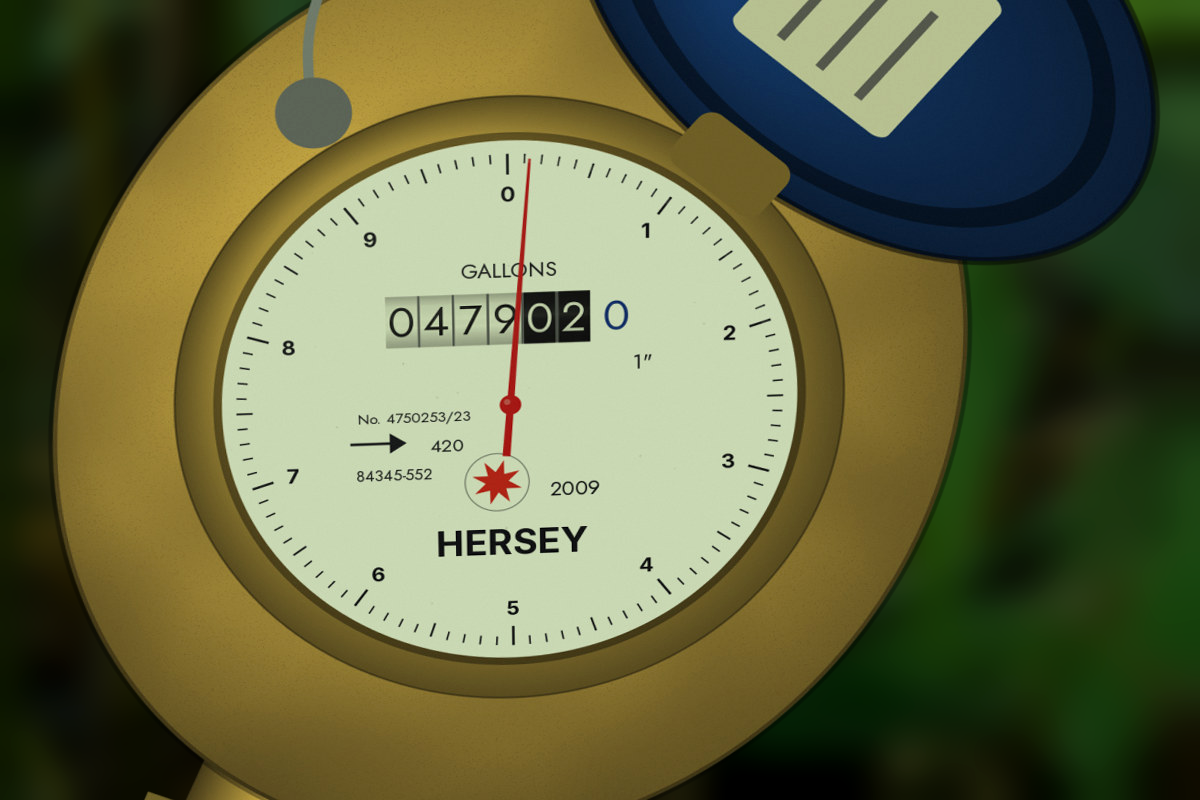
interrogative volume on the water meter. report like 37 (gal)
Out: 479020.1 (gal)
